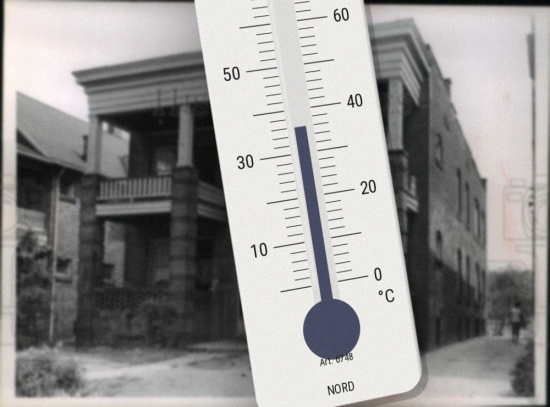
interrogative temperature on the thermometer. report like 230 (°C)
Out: 36 (°C)
